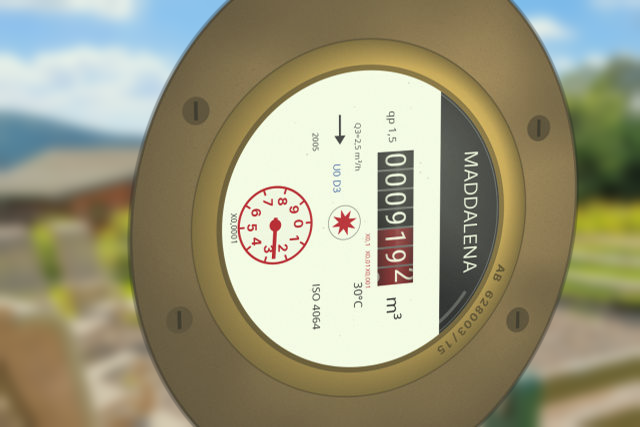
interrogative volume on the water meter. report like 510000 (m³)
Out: 9.1922 (m³)
